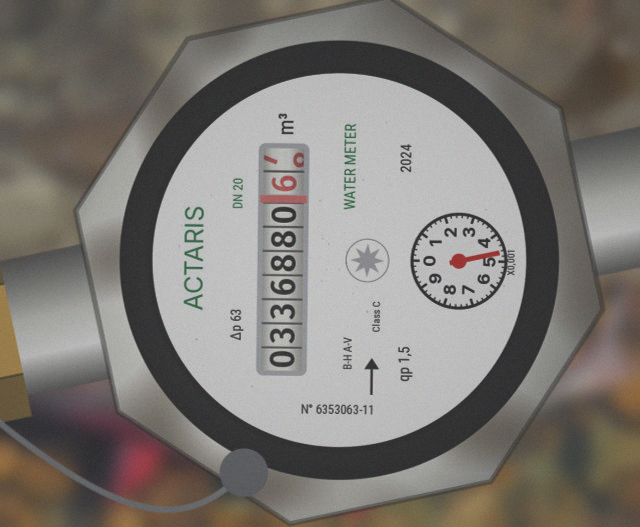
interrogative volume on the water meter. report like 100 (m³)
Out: 336880.674 (m³)
